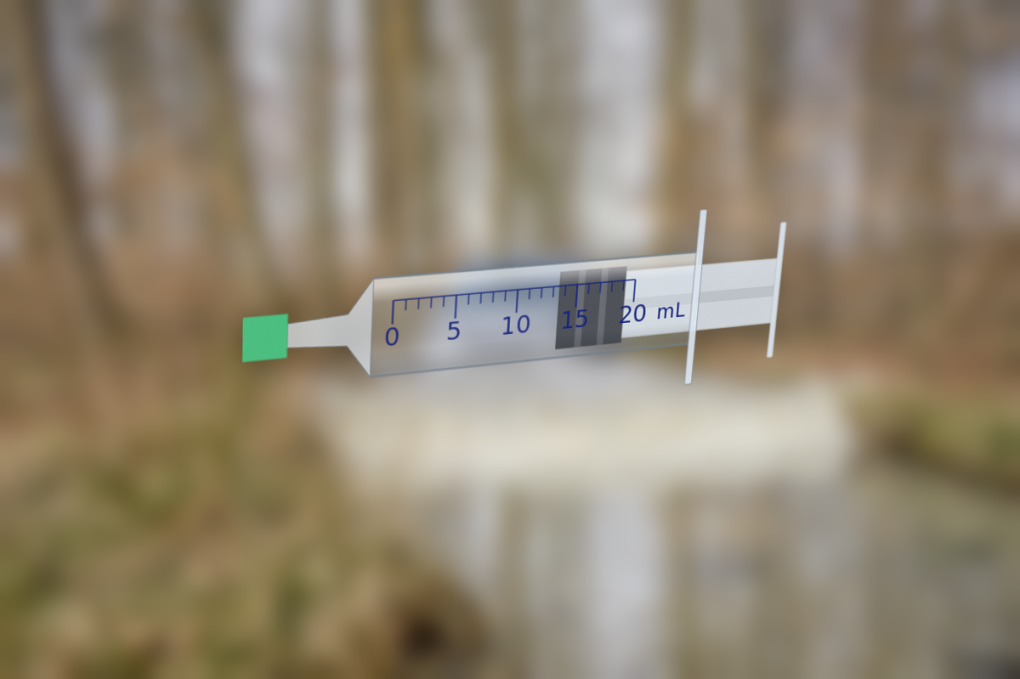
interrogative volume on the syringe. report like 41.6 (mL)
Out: 13.5 (mL)
